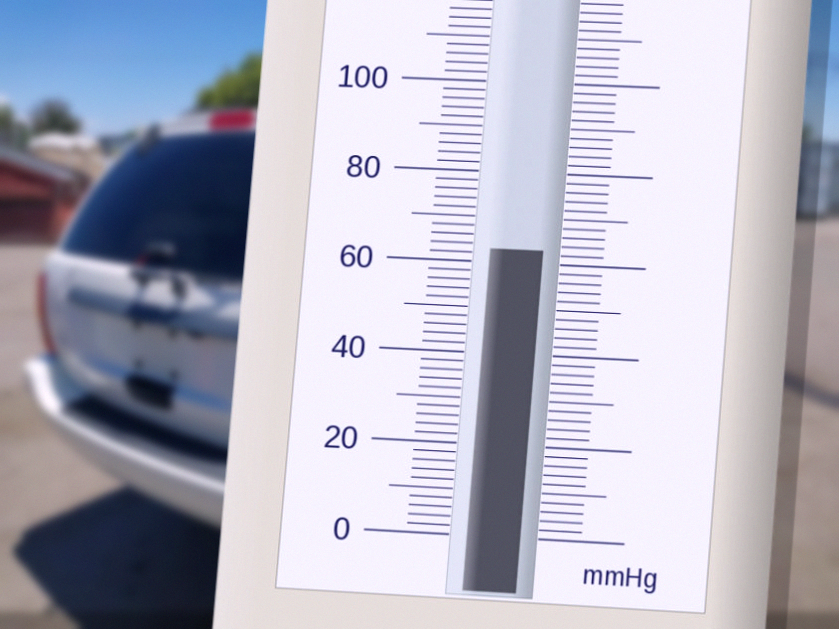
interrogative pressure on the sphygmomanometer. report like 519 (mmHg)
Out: 63 (mmHg)
